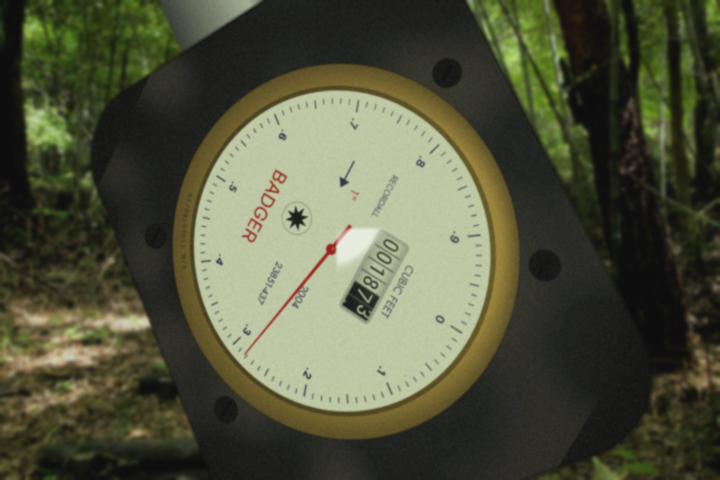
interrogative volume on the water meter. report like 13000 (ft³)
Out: 1873.28 (ft³)
